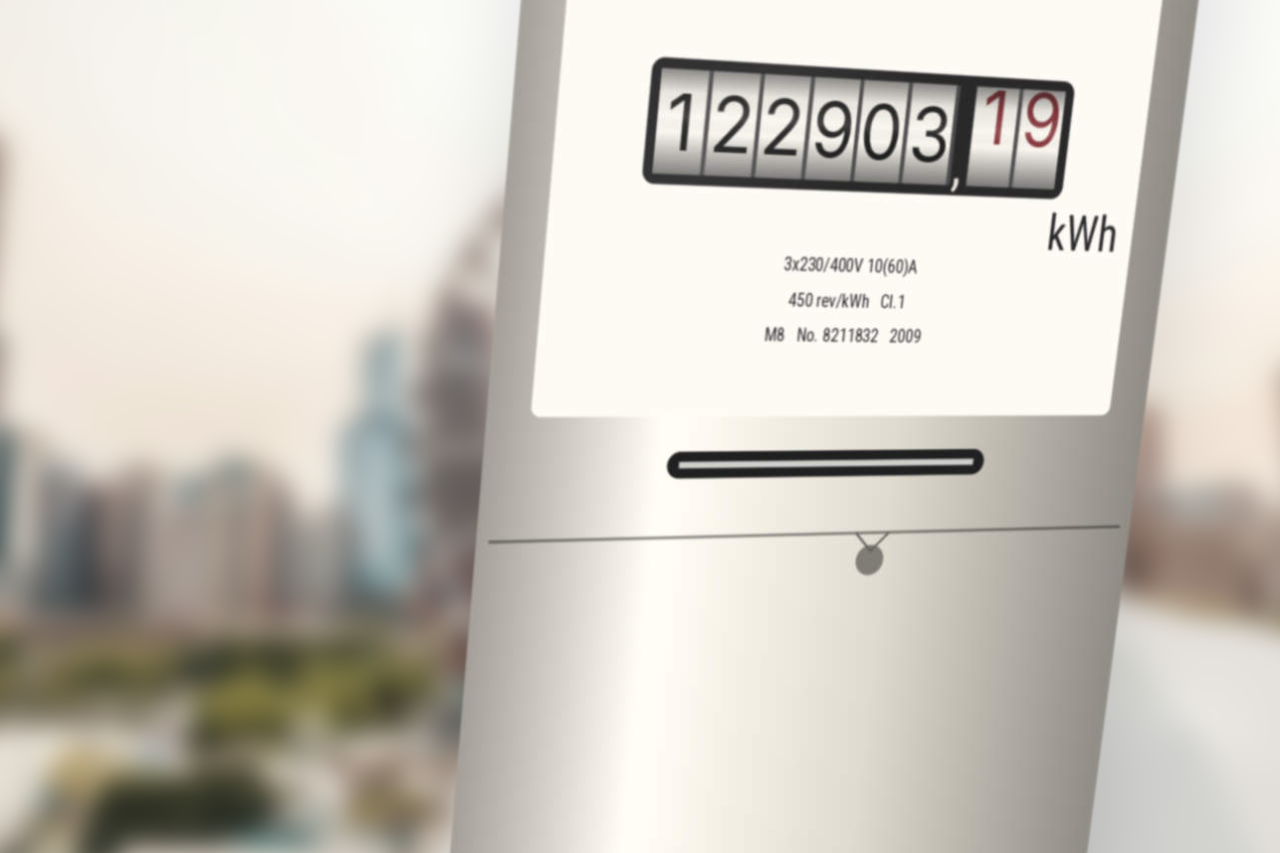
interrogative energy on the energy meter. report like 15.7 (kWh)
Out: 122903.19 (kWh)
